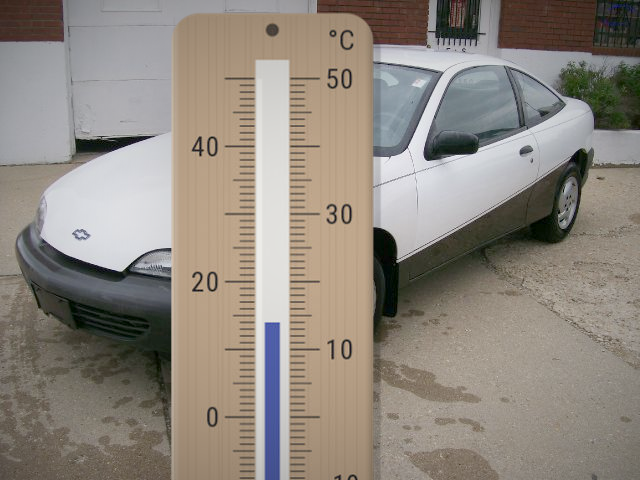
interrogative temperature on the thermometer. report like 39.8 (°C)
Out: 14 (°C)
